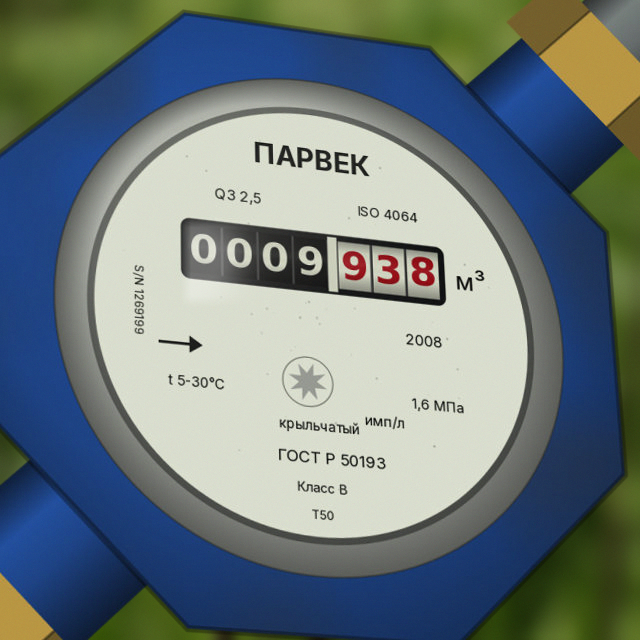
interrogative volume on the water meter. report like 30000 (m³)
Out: 9.938 (m³)
